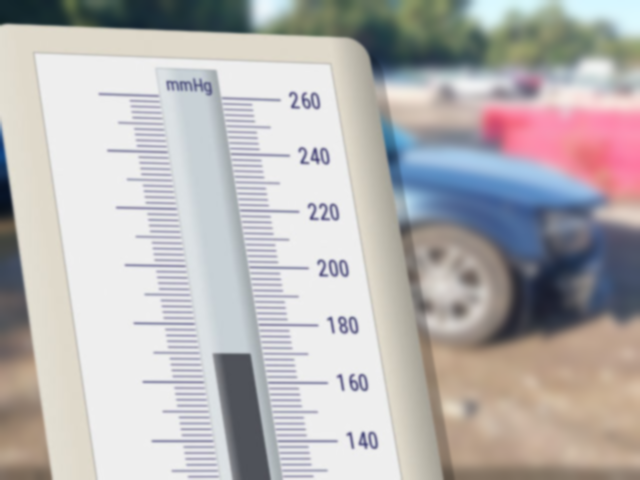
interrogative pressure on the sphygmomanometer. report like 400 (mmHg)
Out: 170 (mmHg)
